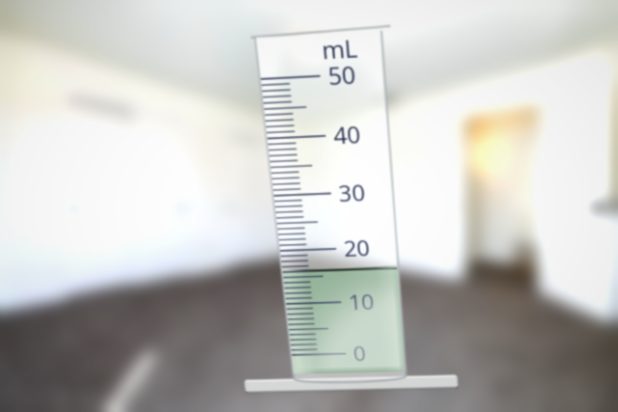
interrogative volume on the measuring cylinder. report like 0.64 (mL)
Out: 16 (mL)
